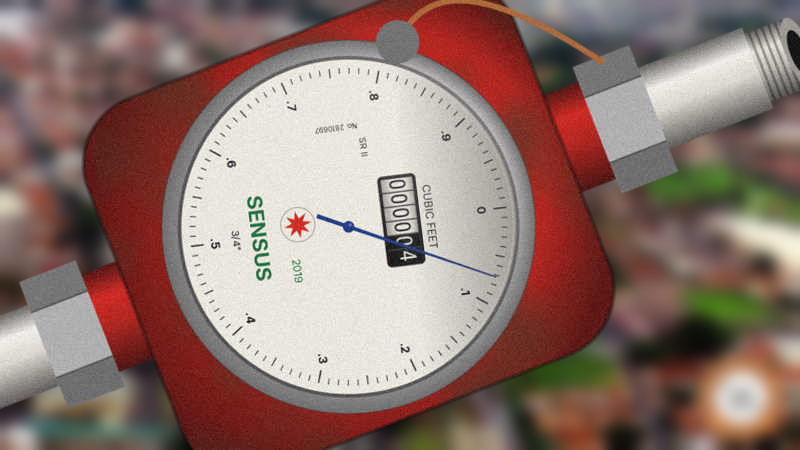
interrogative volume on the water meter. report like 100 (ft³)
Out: 4.07 (ft³)
